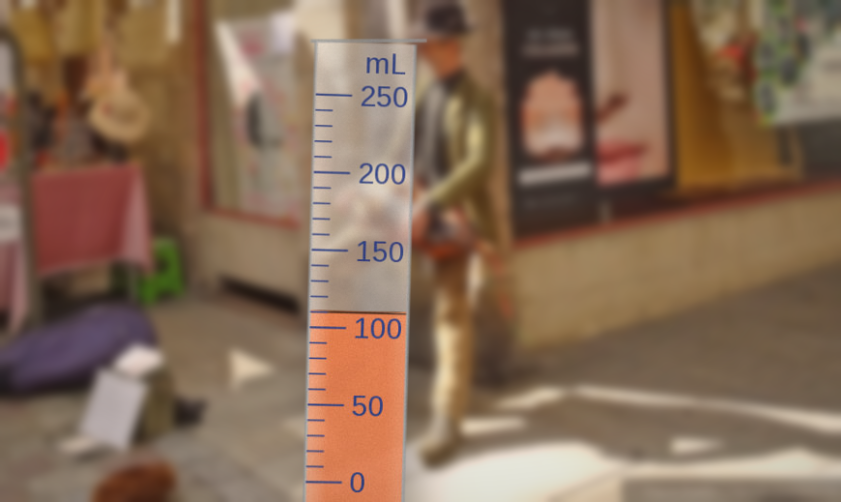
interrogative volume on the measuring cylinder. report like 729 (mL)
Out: 110 (mL)
